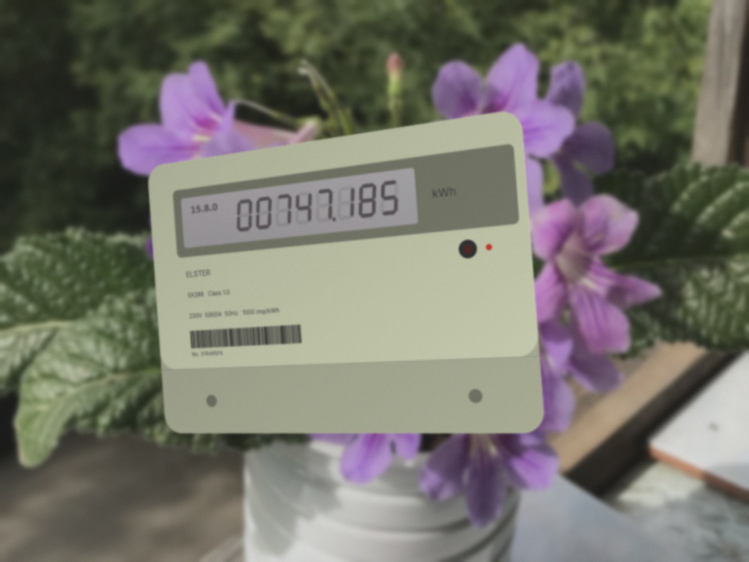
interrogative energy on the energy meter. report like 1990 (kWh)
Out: 747.185 (kWh)
